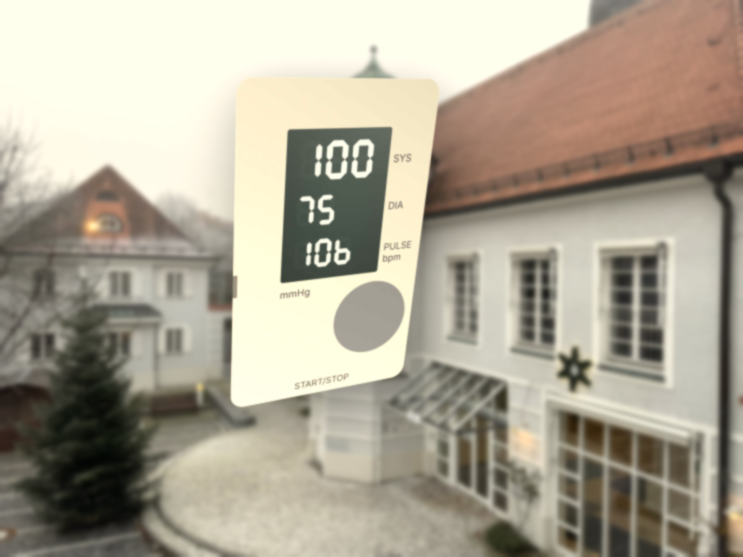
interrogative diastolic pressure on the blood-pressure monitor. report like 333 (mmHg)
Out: 75 (mmHg)
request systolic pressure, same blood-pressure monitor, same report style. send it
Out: 100 (mmHg)
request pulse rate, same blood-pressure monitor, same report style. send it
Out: 106 (bpm)
